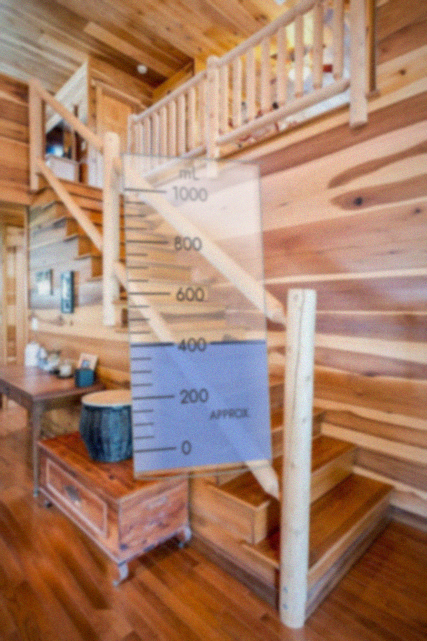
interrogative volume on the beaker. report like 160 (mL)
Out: 400 (mL)
